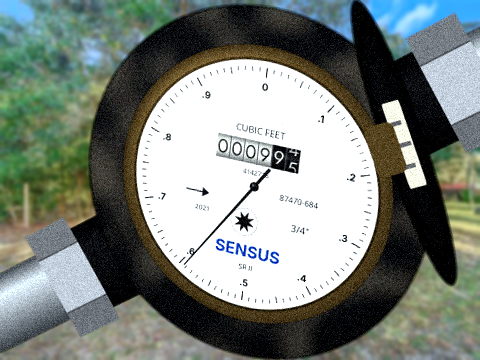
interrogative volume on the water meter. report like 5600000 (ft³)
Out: 994.59 (ft³)
